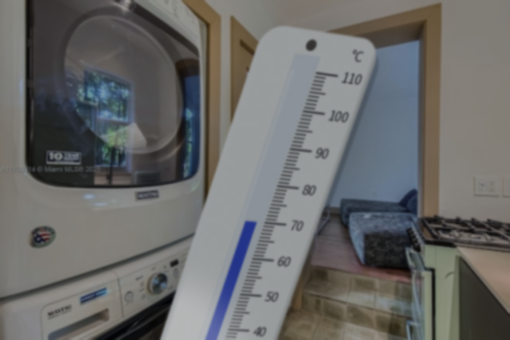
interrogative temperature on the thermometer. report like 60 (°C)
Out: 70 (°C)
